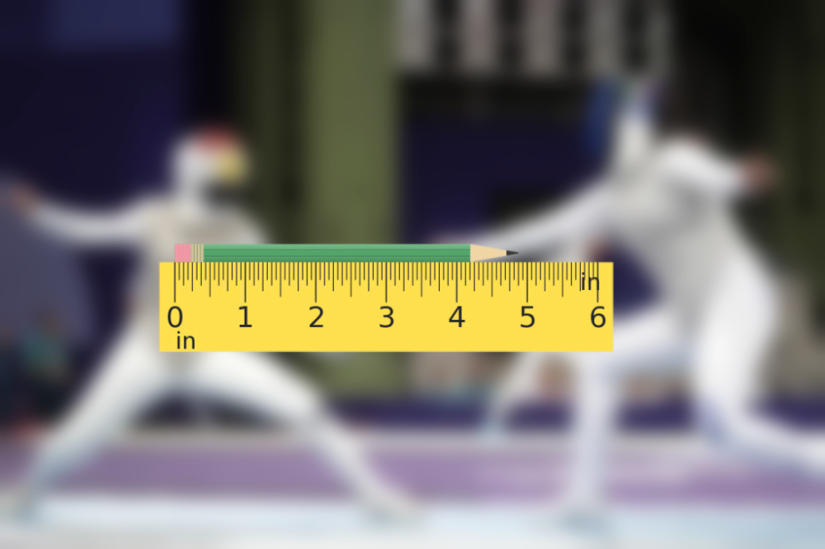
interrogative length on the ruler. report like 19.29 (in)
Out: 4.875 (in)
